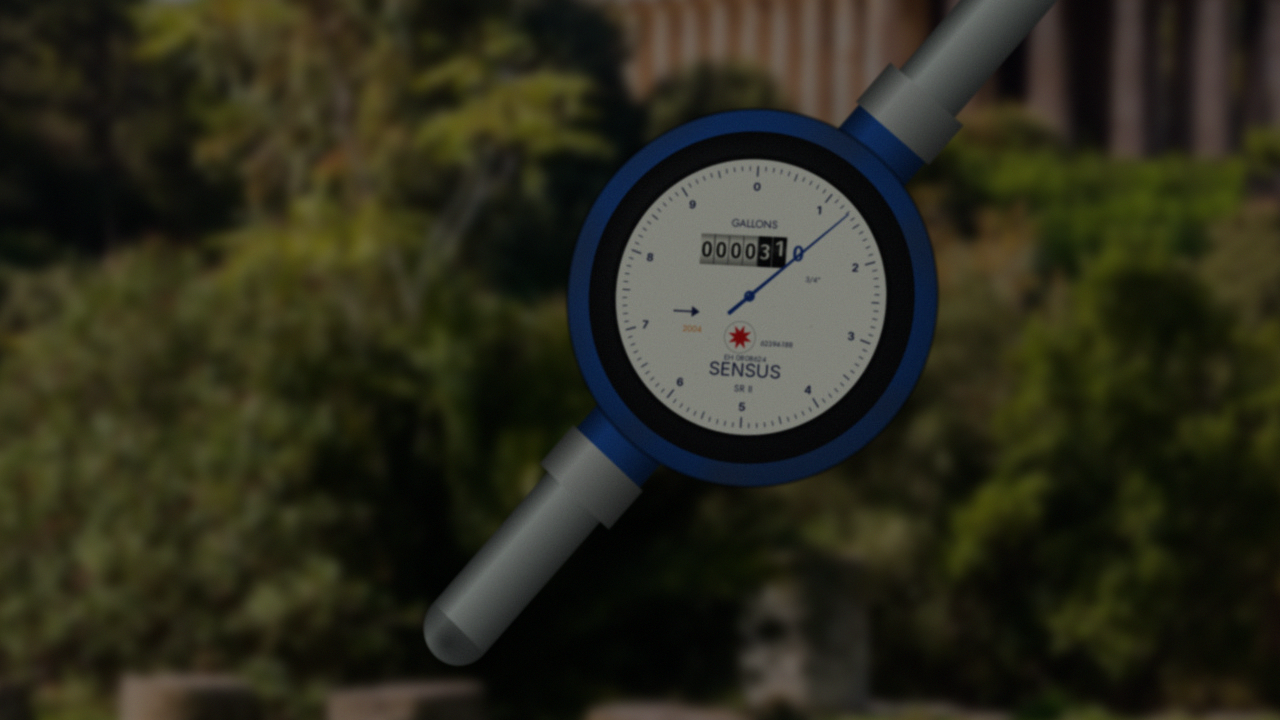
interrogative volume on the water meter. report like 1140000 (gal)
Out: 311.3 (gal)
